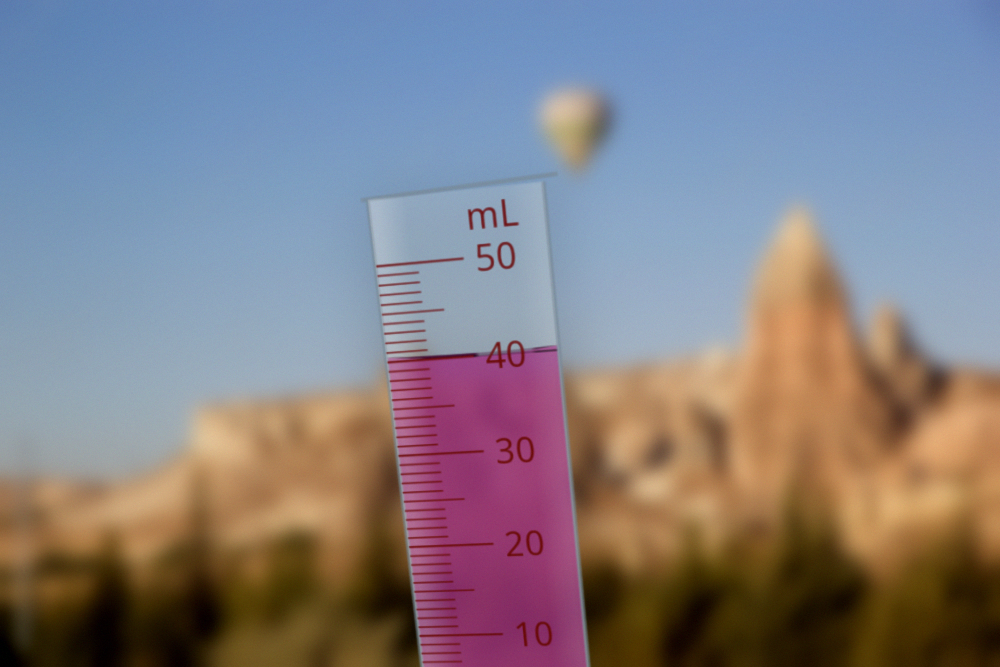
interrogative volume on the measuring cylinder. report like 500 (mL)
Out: 40 (mL)
